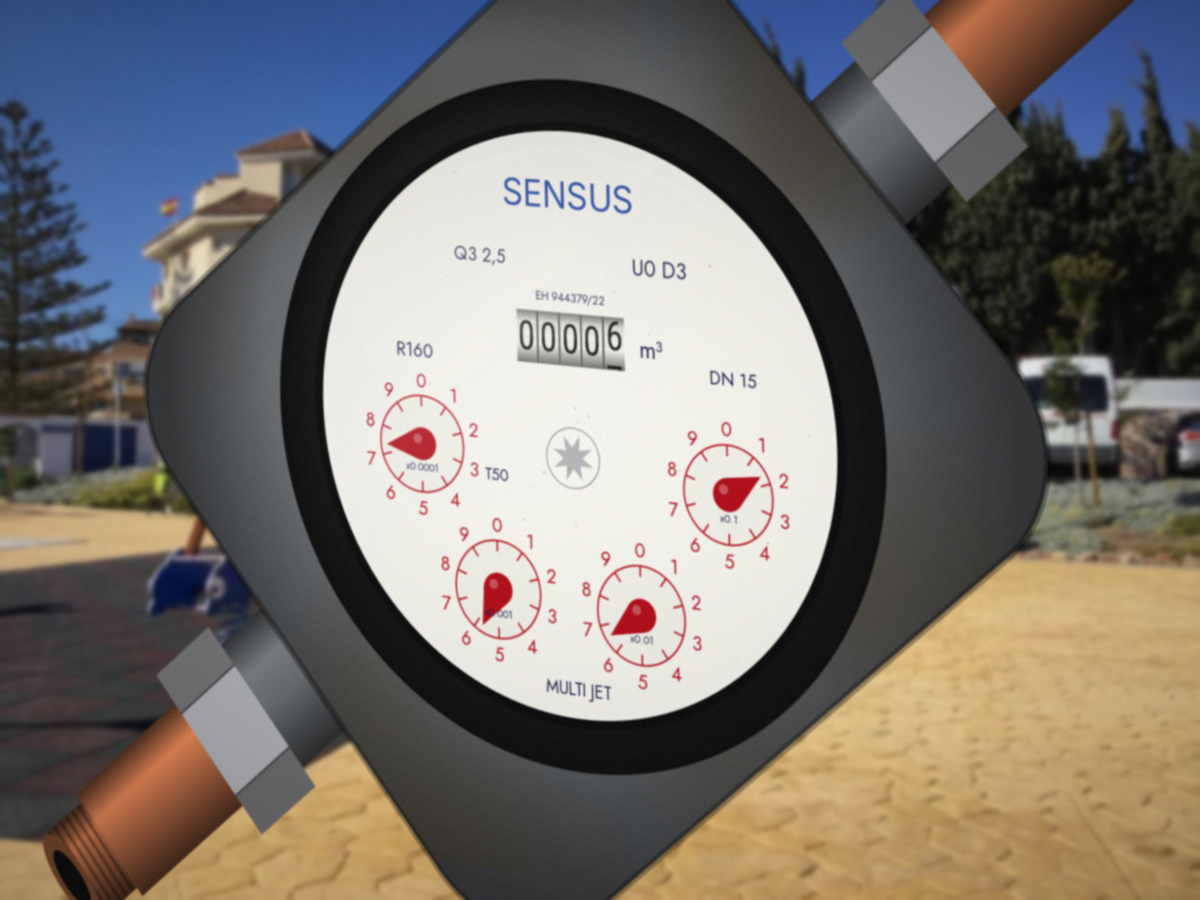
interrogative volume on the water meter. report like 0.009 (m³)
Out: 6.1657 (m³)
